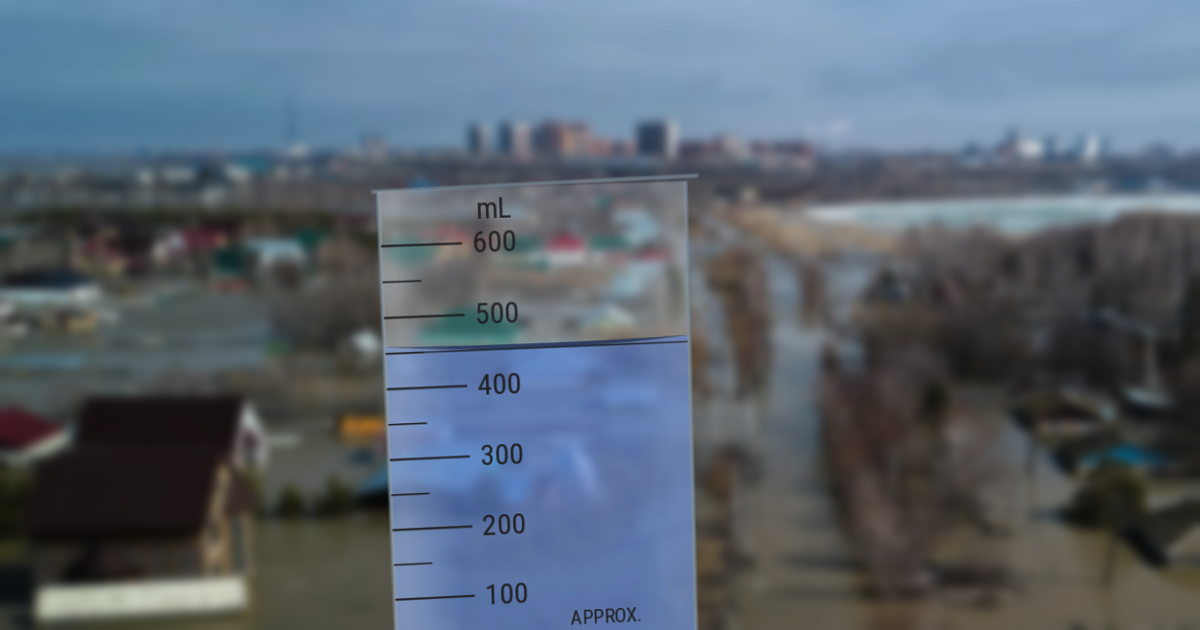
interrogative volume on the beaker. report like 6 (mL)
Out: 450 (mL)
